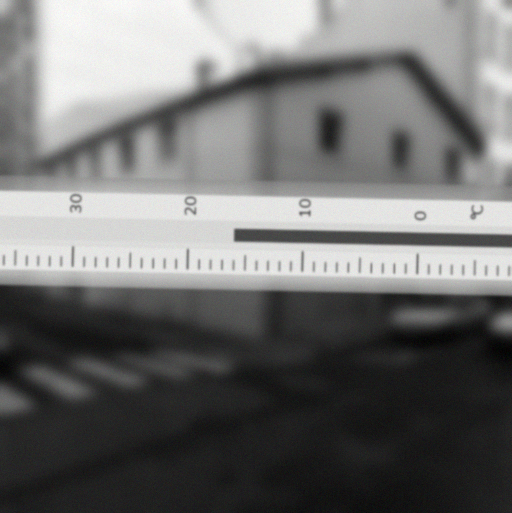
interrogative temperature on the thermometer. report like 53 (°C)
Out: 16 (°C)
